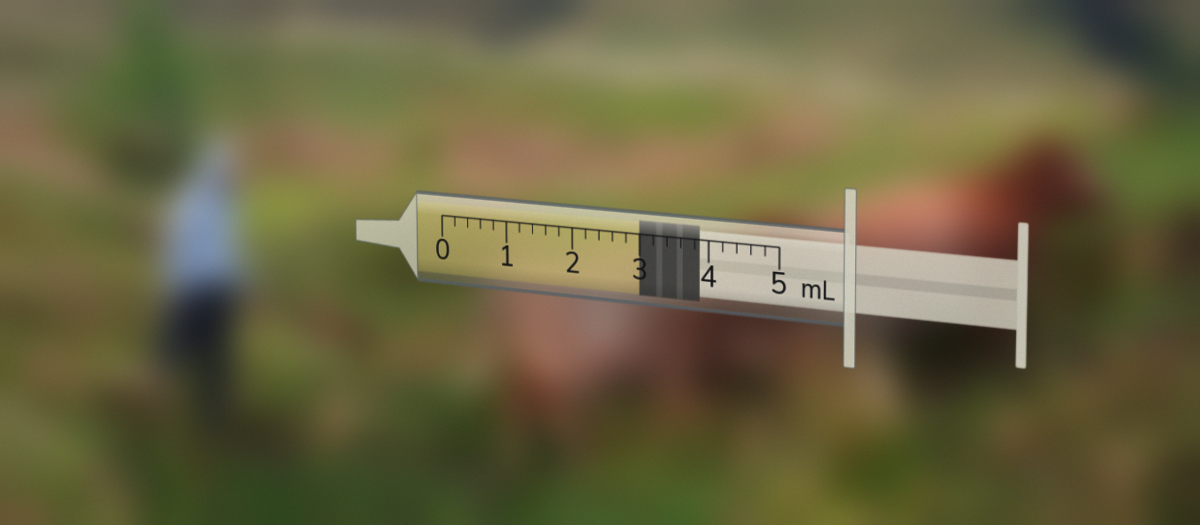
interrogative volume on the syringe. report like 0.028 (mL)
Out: 3 (mL)
